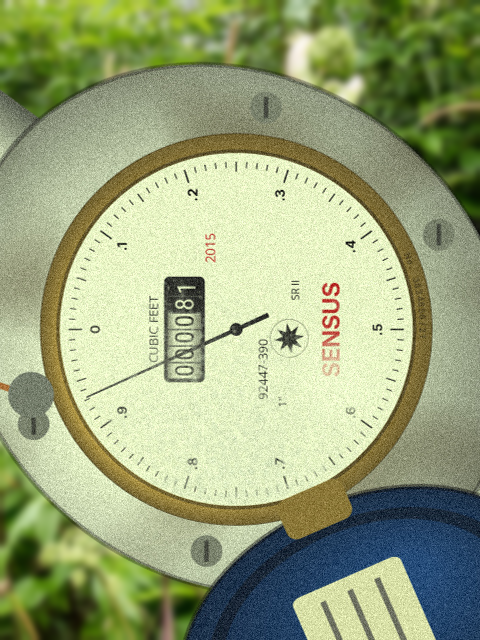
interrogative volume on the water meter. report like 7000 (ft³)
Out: 80.93 (ft³)
